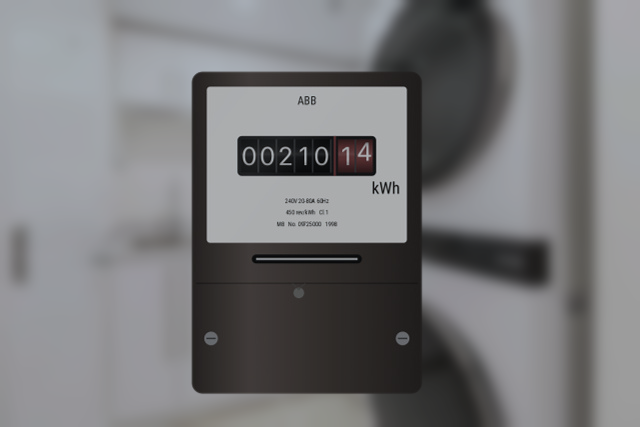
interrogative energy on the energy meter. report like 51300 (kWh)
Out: 210.14 (kWh)
